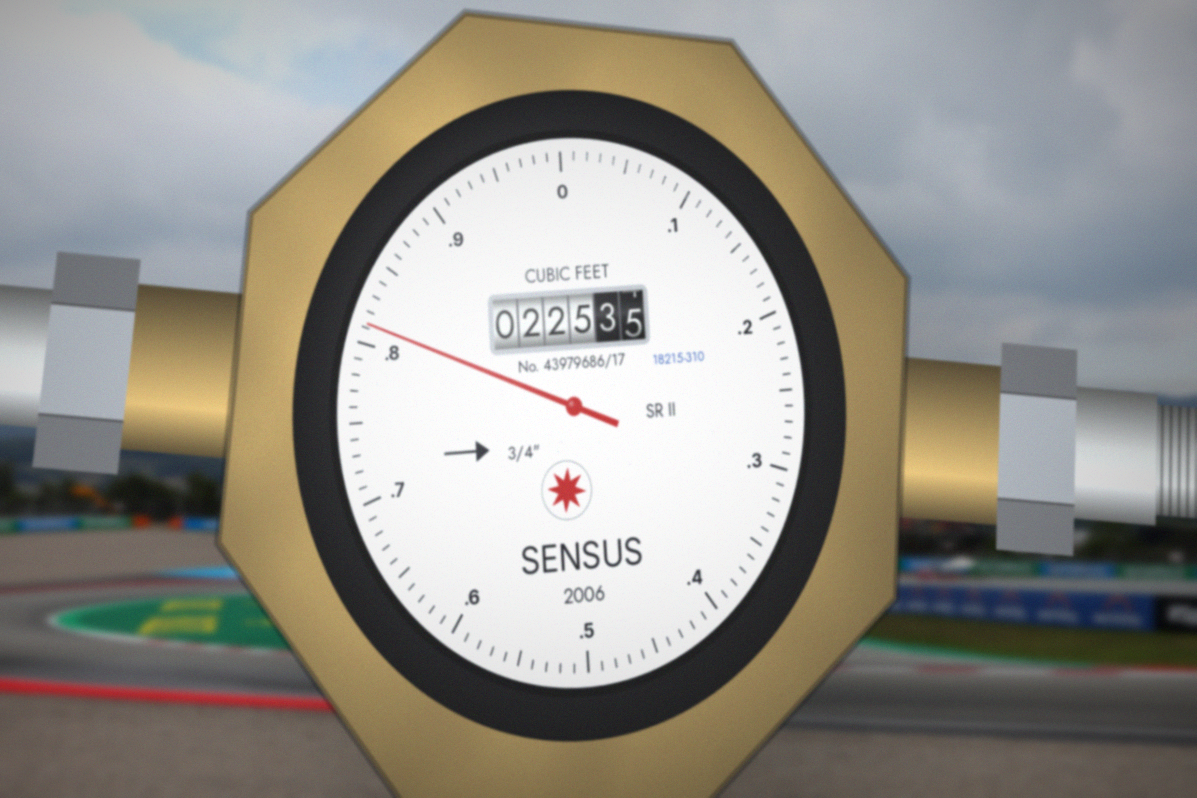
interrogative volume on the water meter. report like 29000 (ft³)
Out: 22534.81 (ft³)
